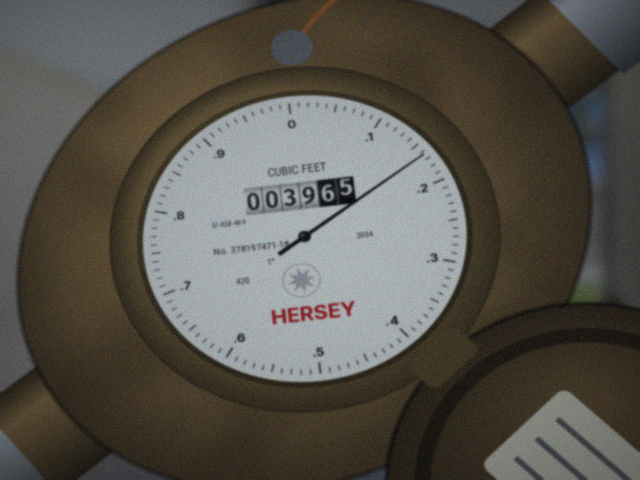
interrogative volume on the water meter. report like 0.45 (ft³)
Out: 3965.16 (ft³)
